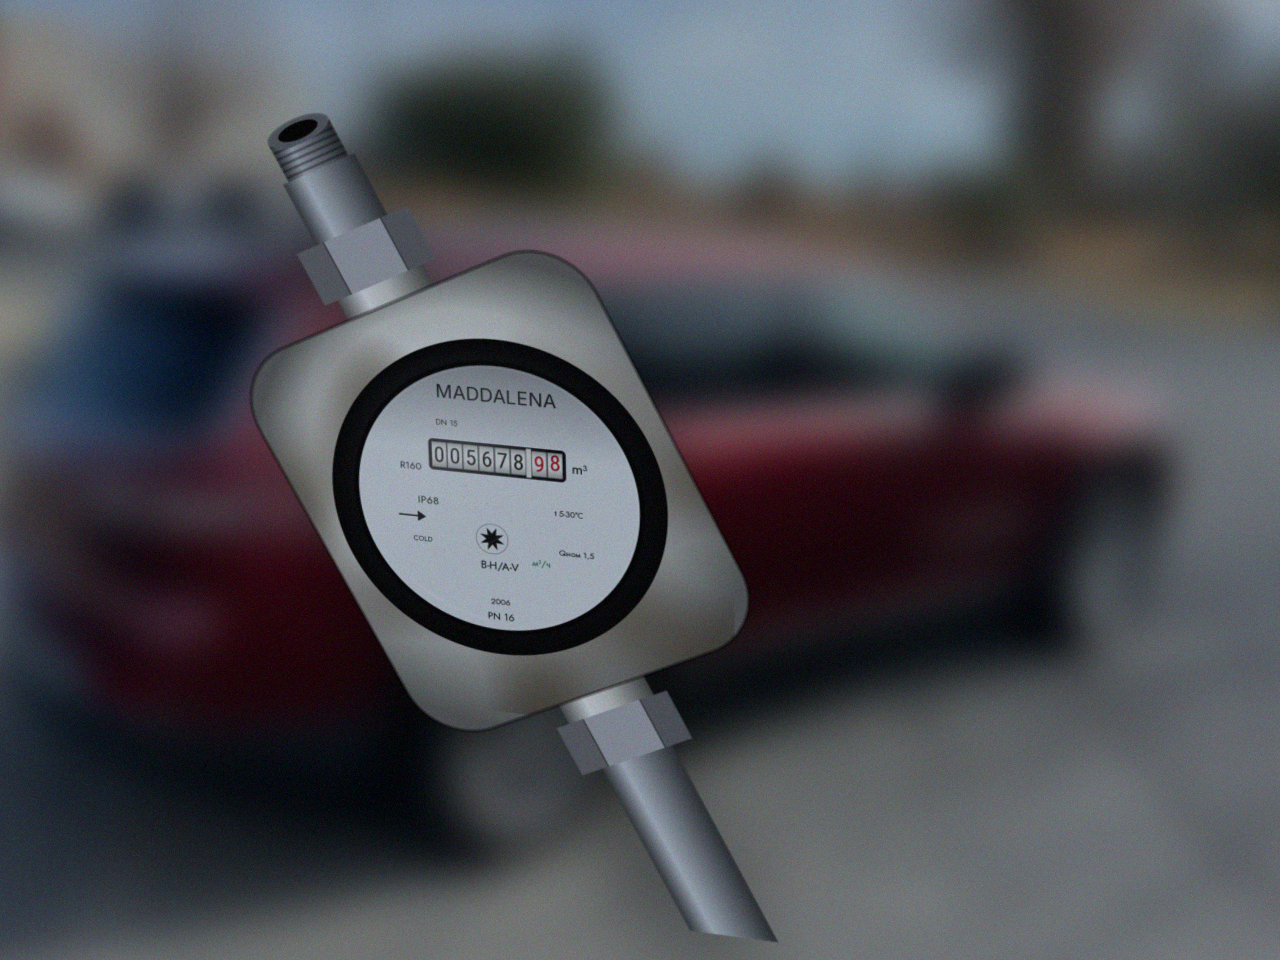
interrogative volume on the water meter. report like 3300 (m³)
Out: 5678.98 (m³)
